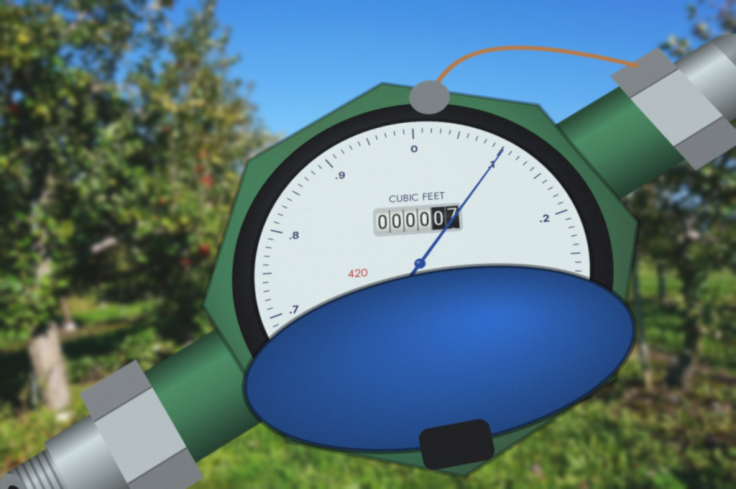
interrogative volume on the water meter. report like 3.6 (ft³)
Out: 7.10 (ft³)
